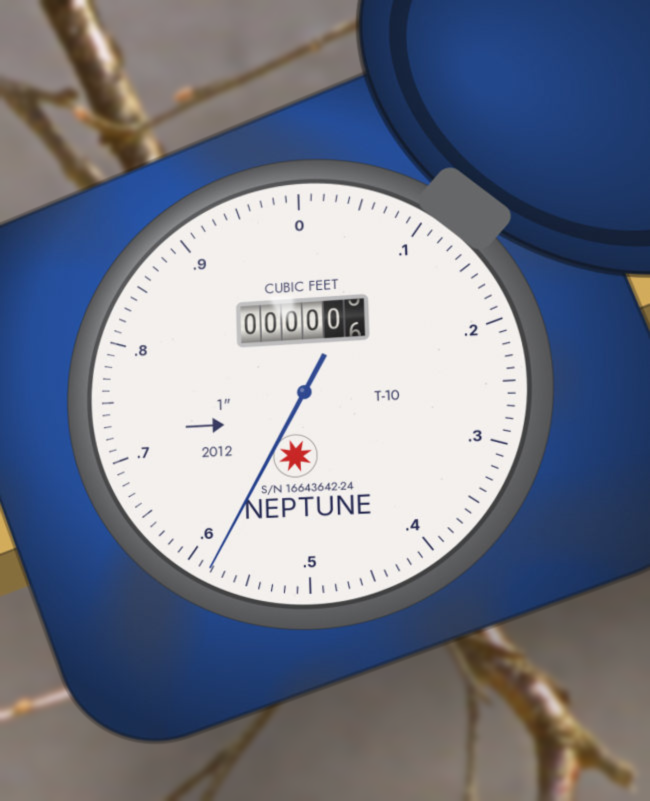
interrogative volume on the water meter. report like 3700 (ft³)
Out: 5.58 (ft³)
